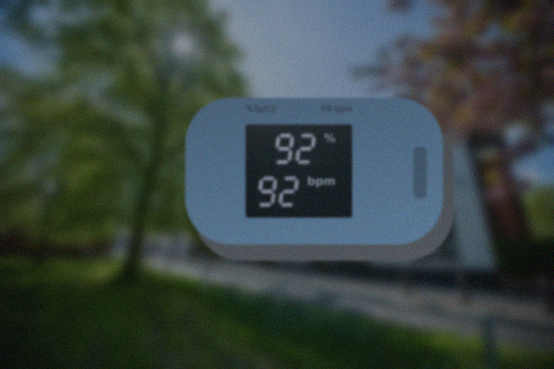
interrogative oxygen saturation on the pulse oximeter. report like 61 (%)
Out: 92 (%)
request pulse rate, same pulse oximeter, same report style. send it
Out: 92 (bpm)
